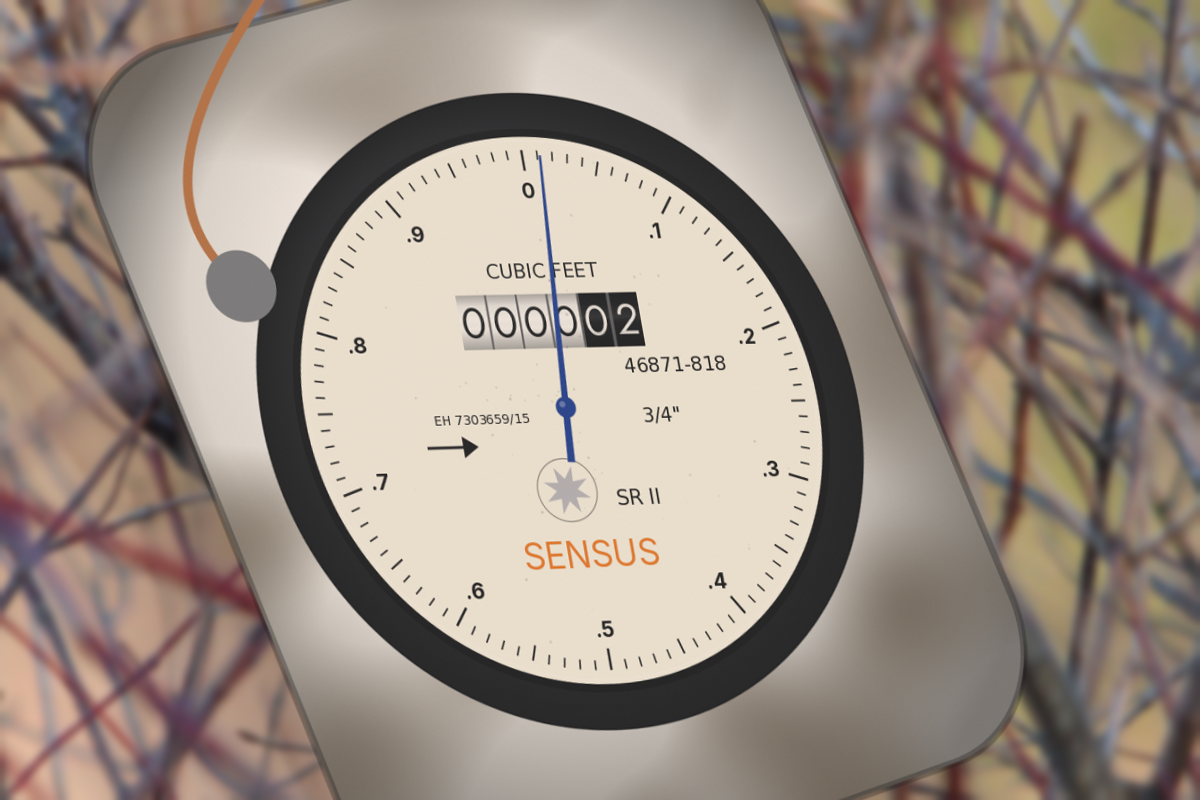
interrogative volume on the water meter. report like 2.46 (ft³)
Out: 2.01 (ft³)
